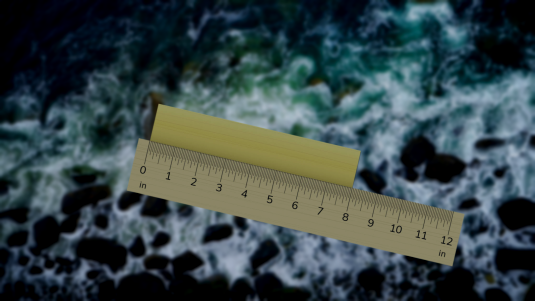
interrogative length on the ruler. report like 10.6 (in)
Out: 8 (in)
